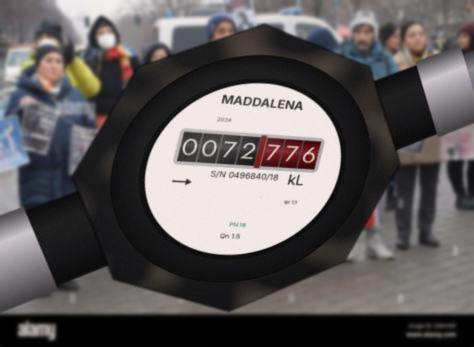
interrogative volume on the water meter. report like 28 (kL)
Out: 72.776 (kL)
